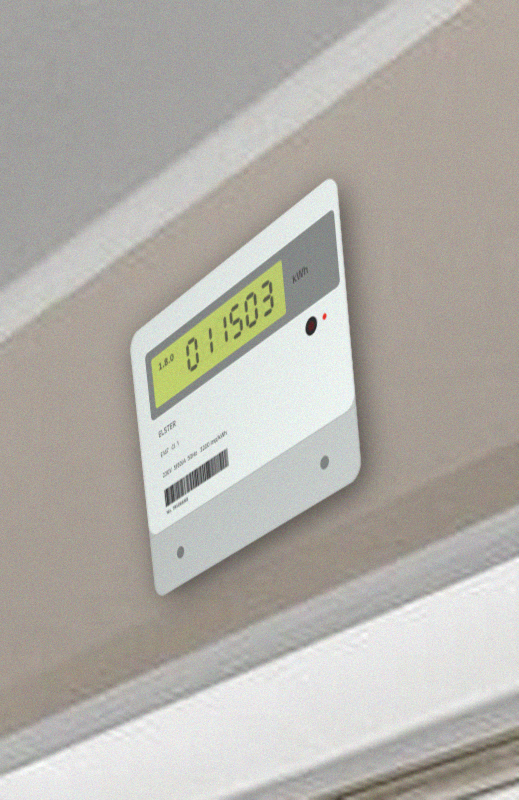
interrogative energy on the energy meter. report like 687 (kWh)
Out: 11503 (kWh)
